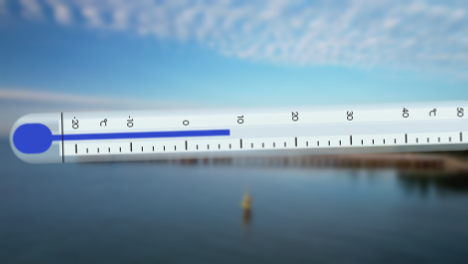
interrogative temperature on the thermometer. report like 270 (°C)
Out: 8 (°C)
